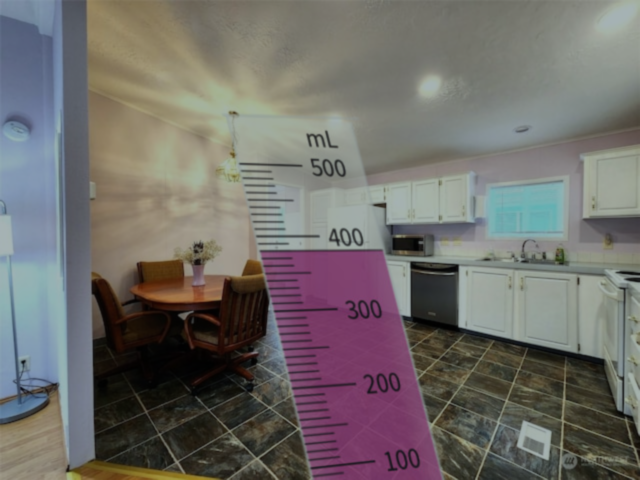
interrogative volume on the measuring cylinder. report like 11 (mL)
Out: 380 (mL)
